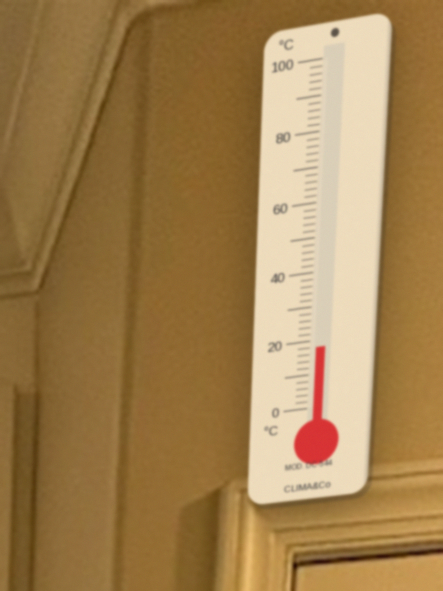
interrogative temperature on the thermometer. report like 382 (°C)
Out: 18 (°C)
